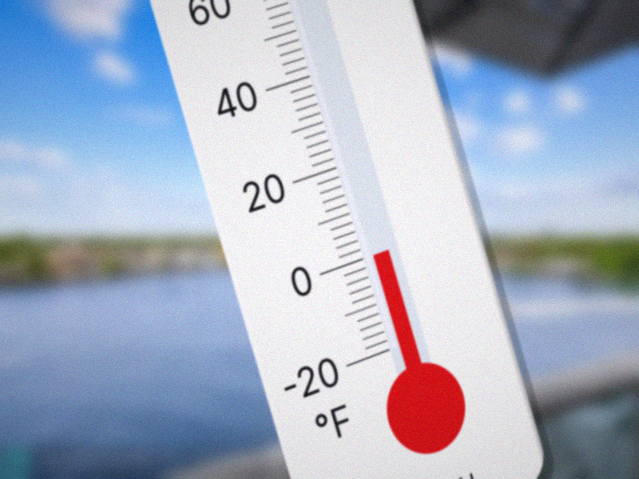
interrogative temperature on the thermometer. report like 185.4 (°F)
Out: 0 (°F)
